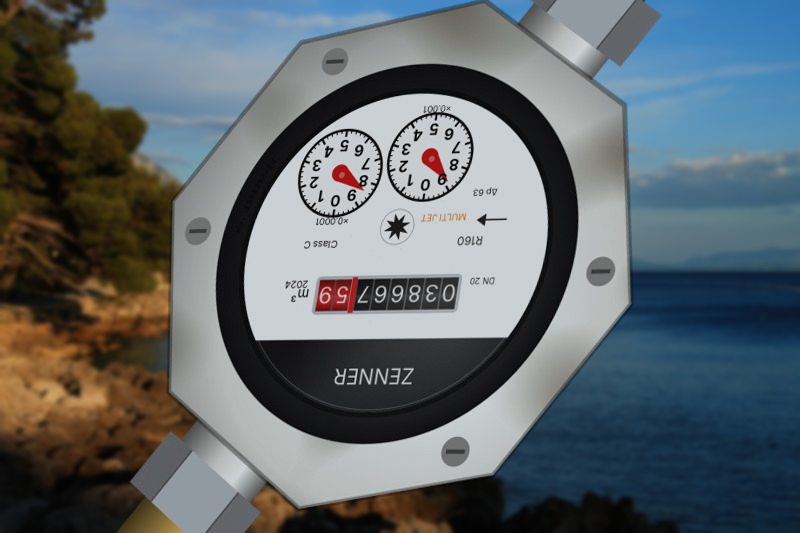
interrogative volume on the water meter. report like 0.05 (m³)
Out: 38667.5988 (m³)
